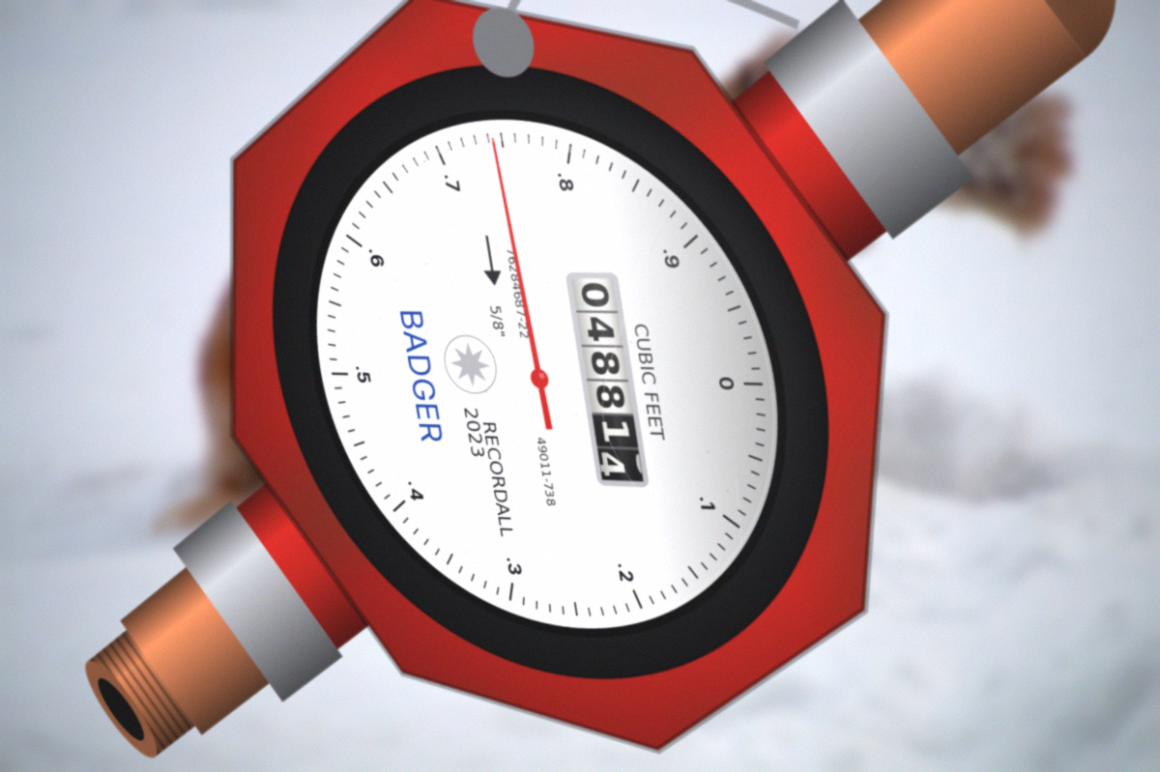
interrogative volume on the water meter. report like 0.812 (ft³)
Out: 48813.74 (ft³)
